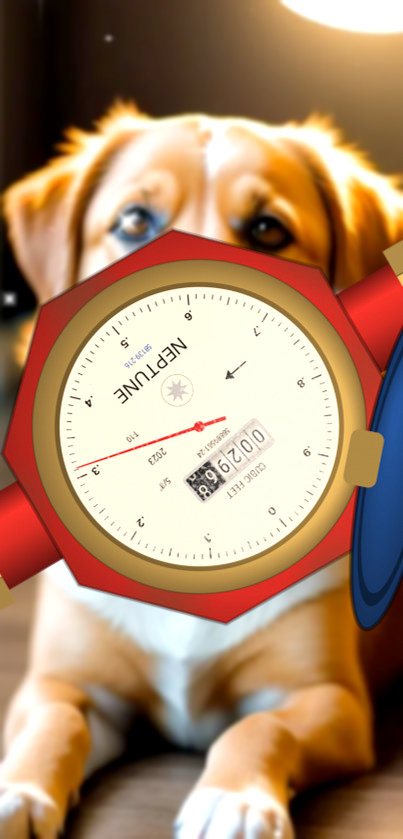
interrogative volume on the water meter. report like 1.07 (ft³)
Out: 2968.31 (ft³)
